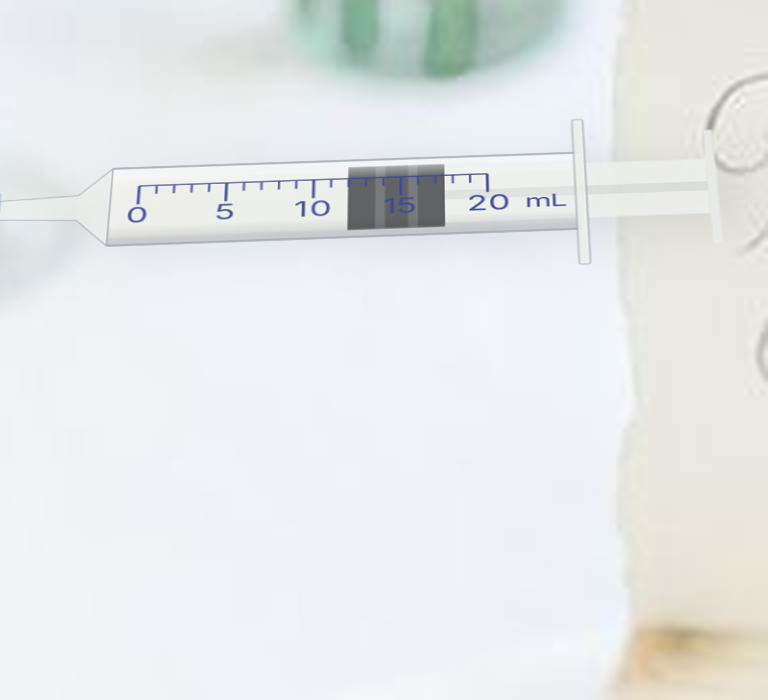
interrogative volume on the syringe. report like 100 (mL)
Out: 12 (mL)
